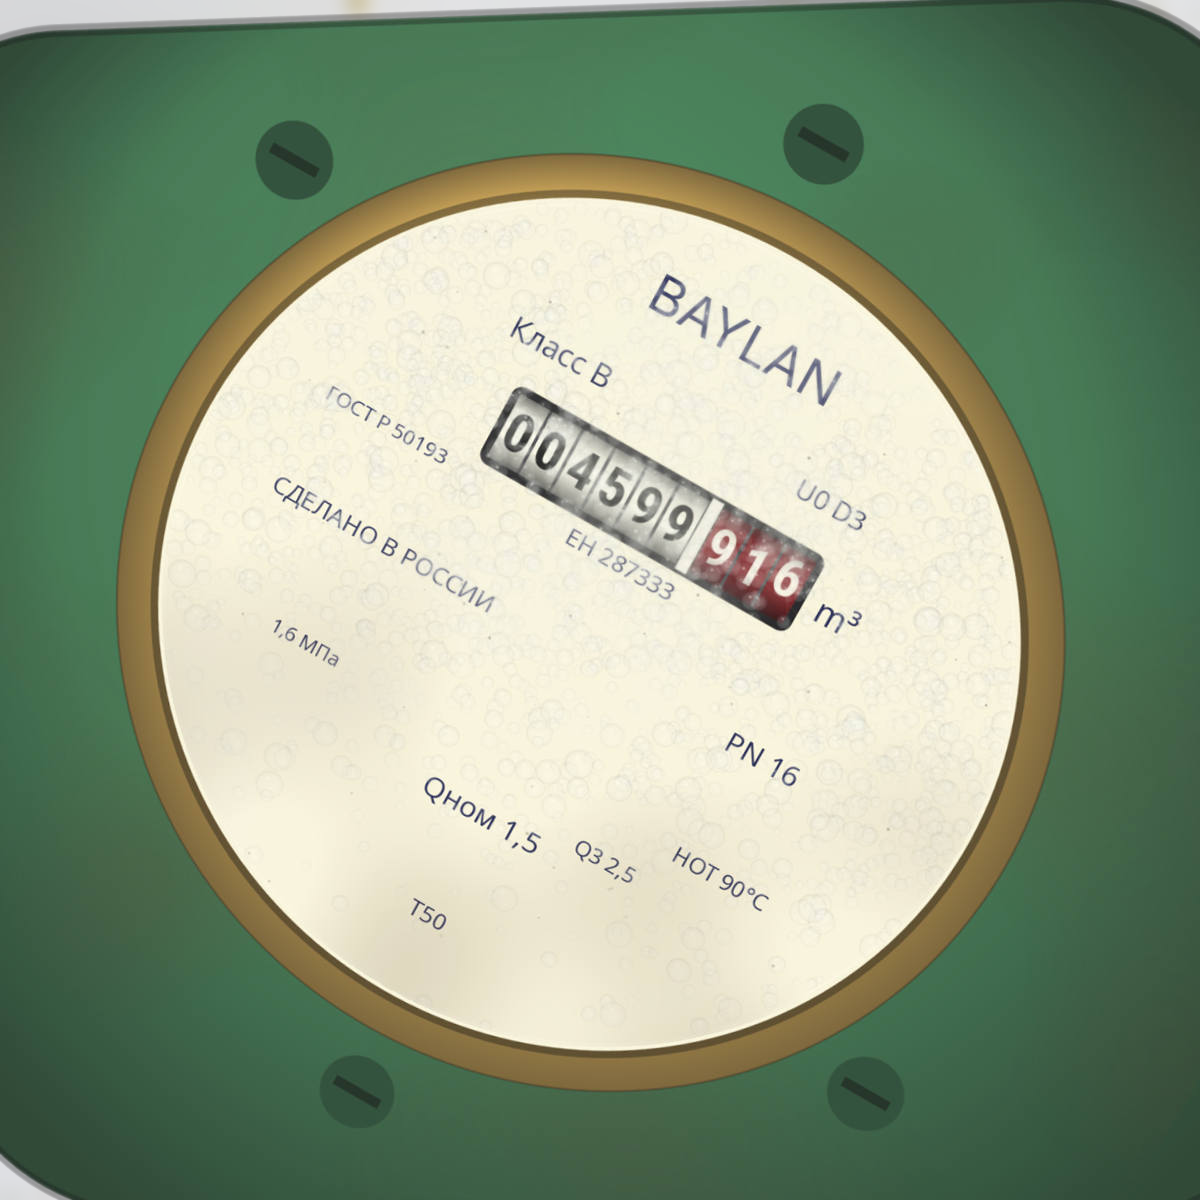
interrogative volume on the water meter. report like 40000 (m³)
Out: 4599.916 (m³)
